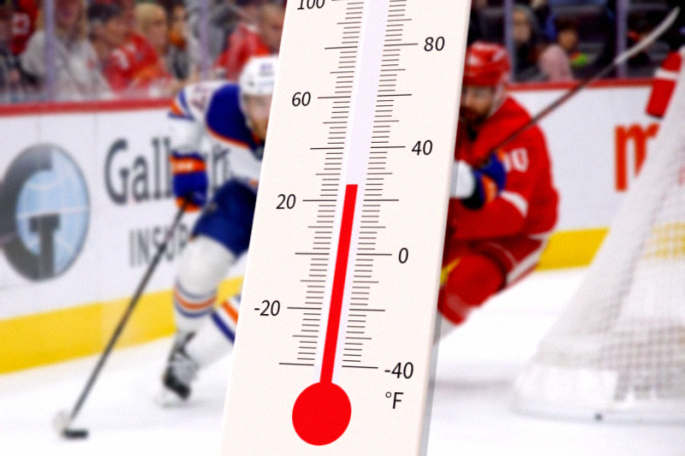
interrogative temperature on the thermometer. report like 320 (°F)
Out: 26 (°F)
